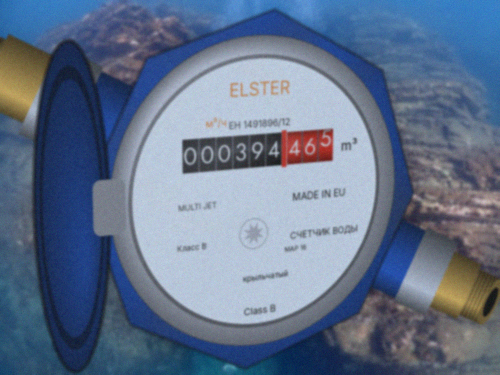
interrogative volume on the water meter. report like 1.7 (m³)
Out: 394.465 (m³)
